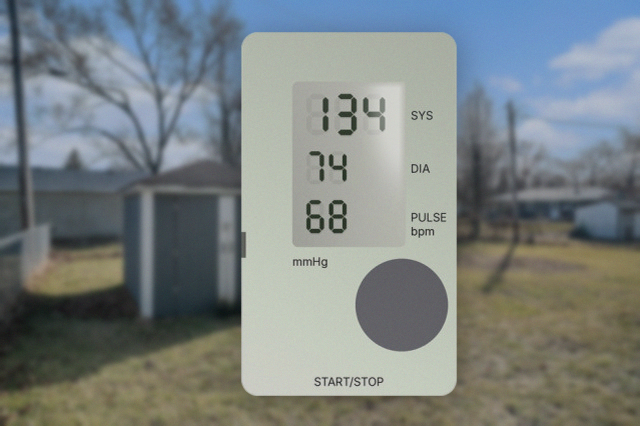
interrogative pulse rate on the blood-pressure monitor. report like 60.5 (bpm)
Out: 68 (bpm)
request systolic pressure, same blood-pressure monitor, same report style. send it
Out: 134 (mmHg)
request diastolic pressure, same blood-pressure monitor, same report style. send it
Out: 74 (mmHg)
